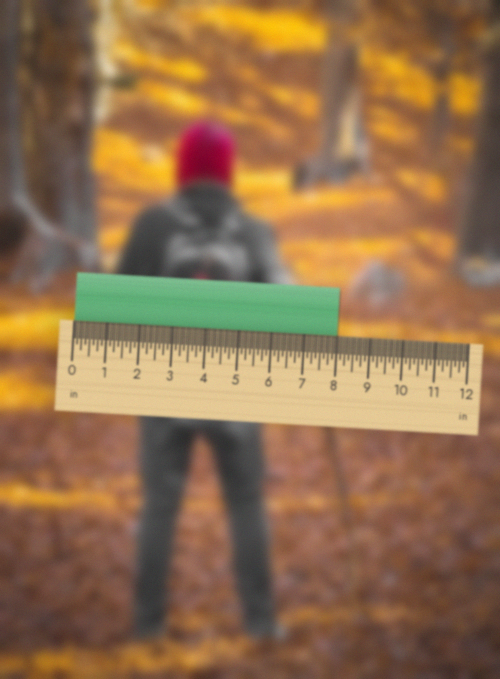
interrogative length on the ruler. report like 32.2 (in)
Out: 8 (in)
